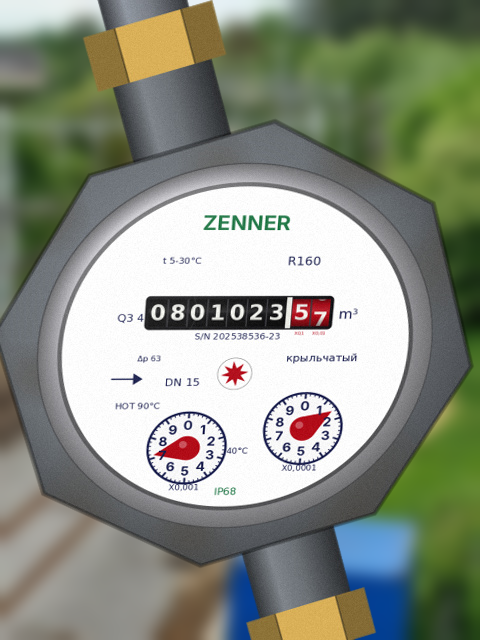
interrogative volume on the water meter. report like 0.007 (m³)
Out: 801023.5671 (m³)
